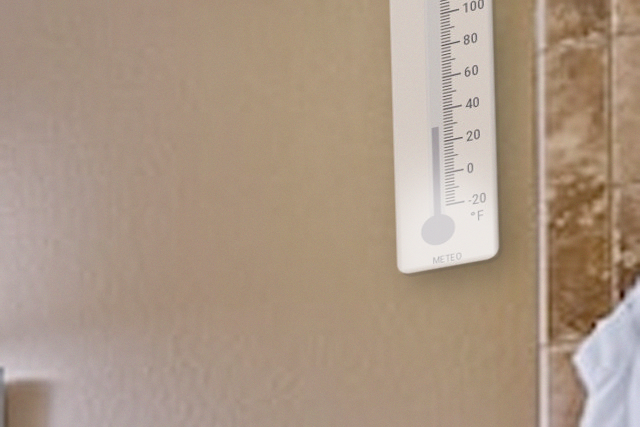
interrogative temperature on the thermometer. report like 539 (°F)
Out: 30 (°F)
